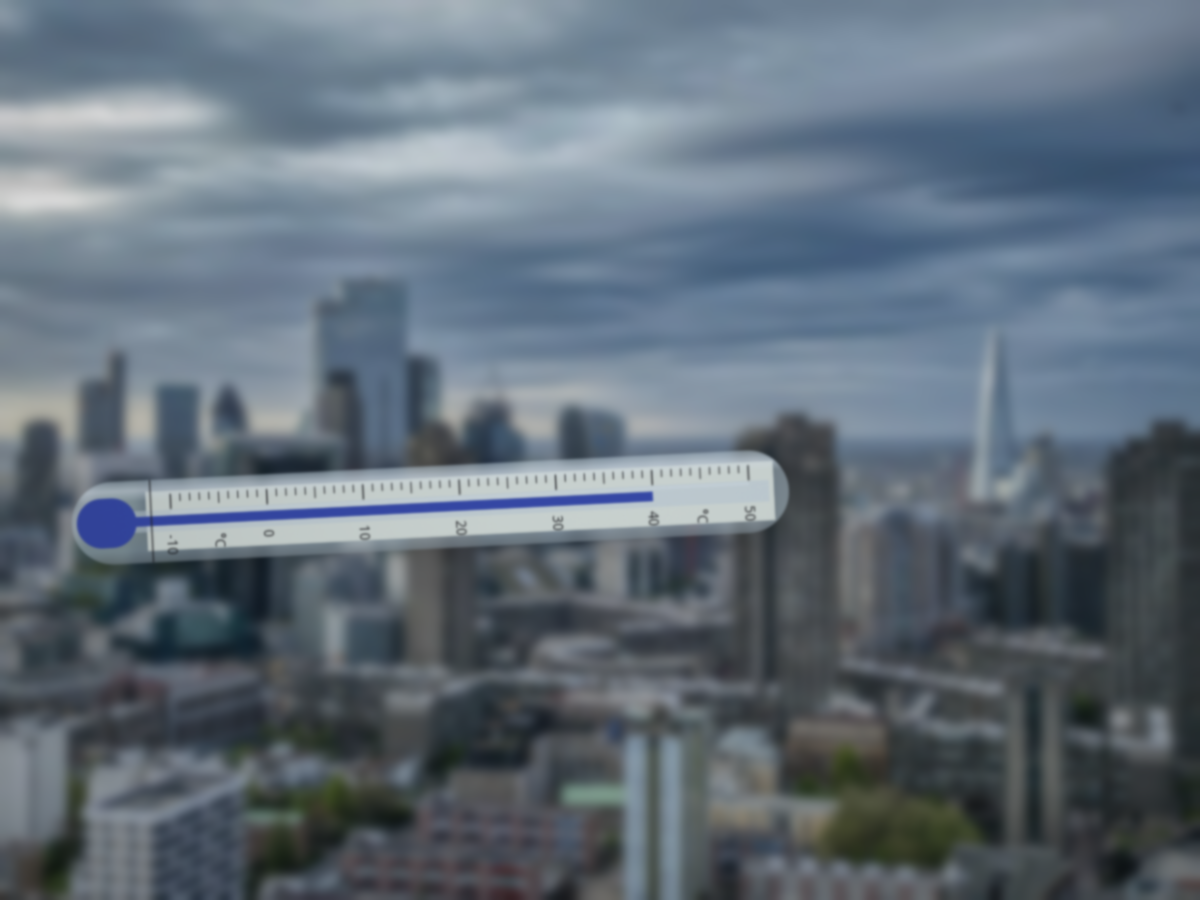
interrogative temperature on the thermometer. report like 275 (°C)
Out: 40 (°C)
